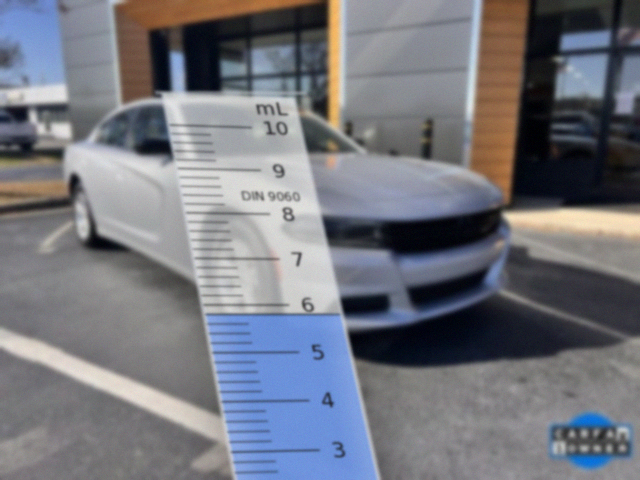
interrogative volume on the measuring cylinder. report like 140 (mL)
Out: 5.8 (mL)
